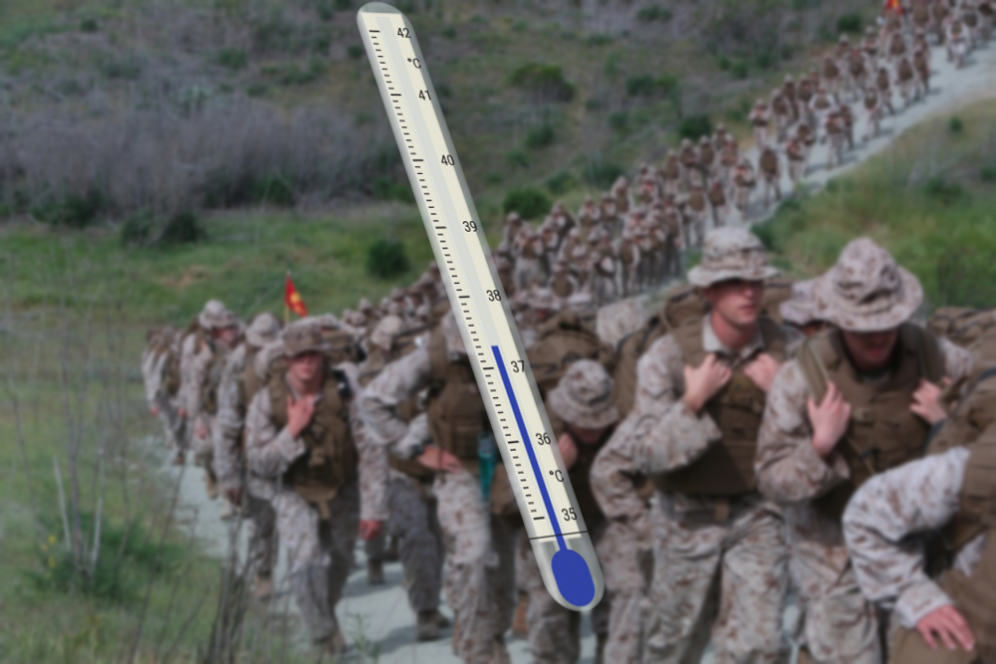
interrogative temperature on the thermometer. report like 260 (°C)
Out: 37.3 (°C)
